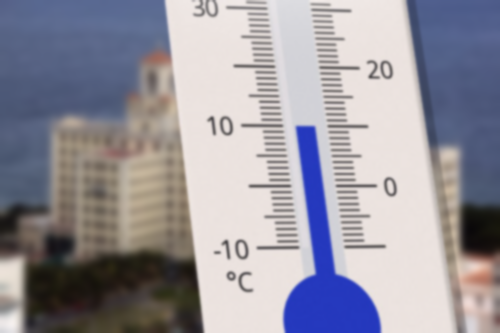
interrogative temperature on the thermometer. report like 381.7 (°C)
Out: 10 (°C)
